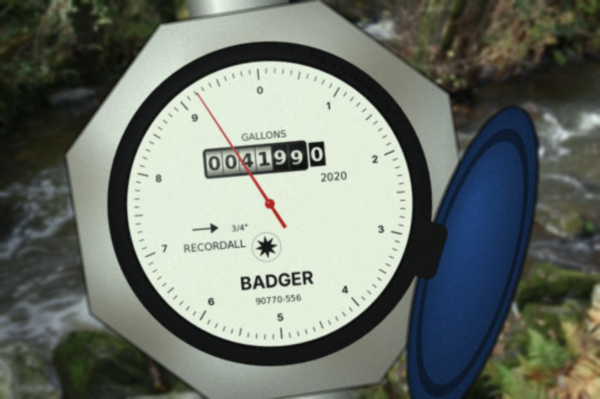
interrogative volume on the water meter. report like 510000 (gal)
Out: 41989.2 (gal)
